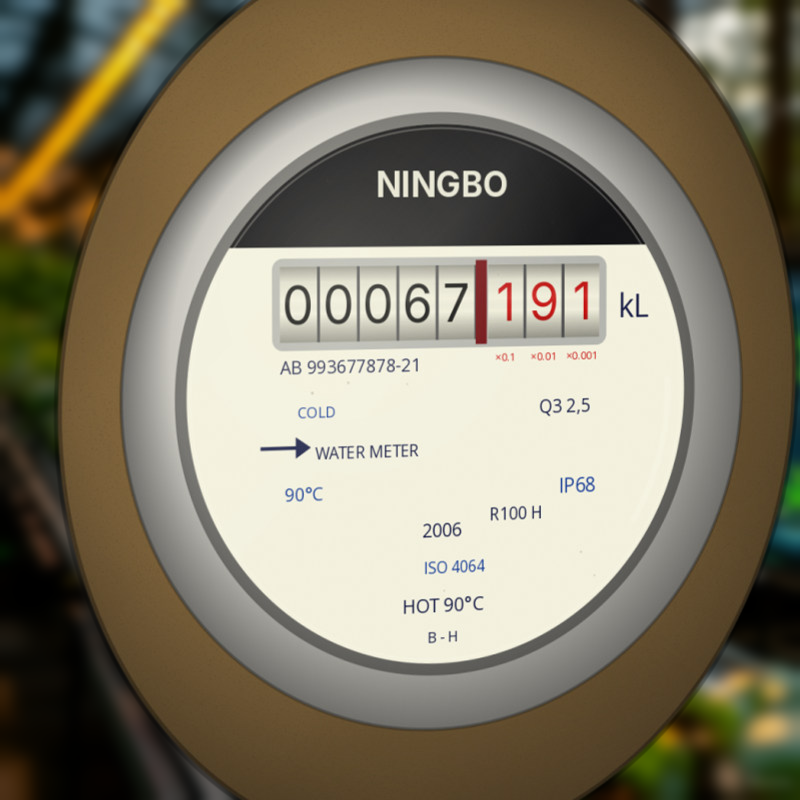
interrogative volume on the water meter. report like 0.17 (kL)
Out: 67.191 (kL)
